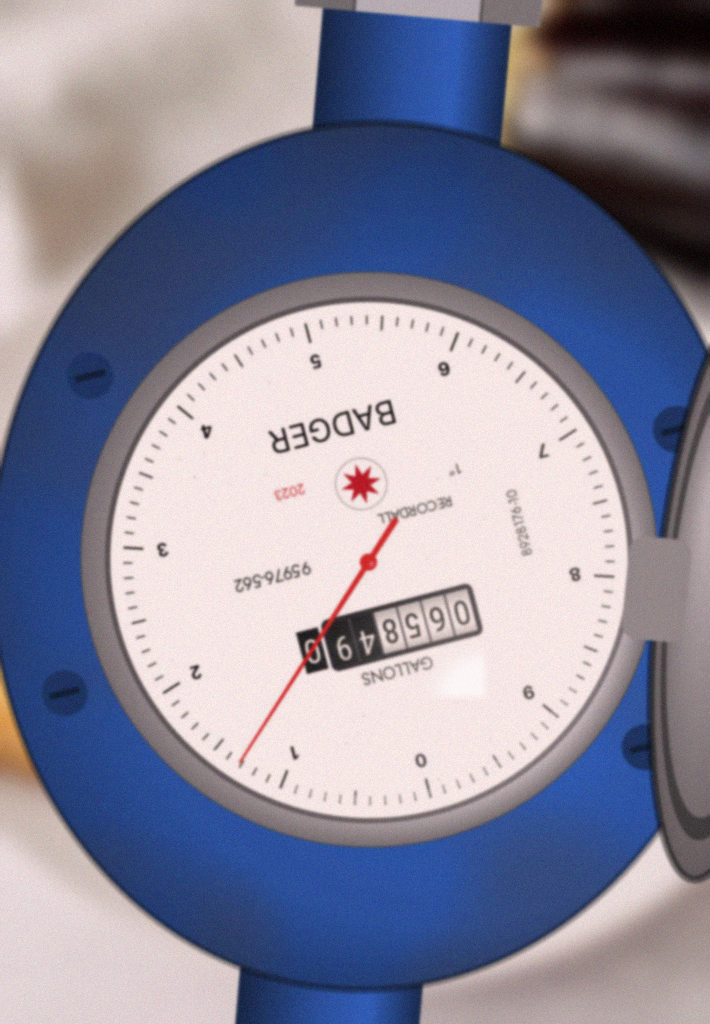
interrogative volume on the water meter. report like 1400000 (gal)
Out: 658491.3 (gal)
